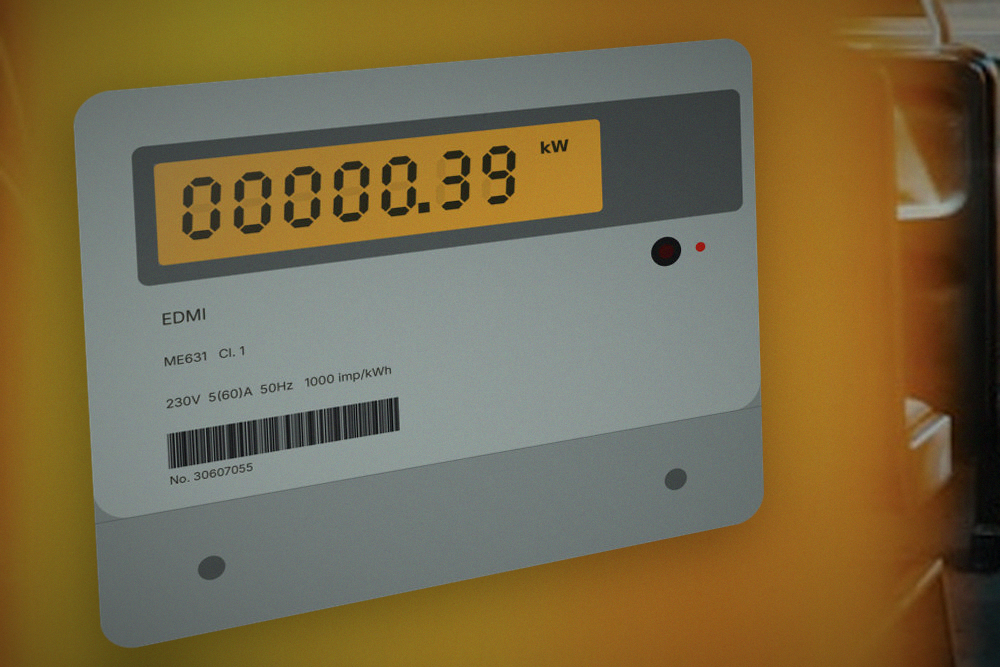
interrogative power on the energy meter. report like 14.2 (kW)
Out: 0.39 (kW)
